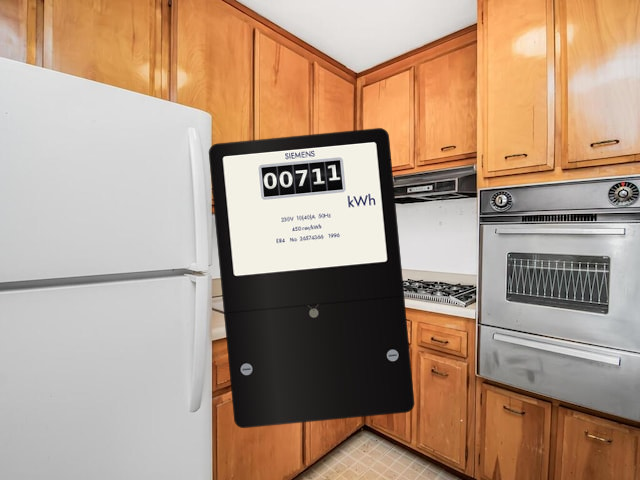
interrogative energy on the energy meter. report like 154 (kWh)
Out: 711 (kWh)
